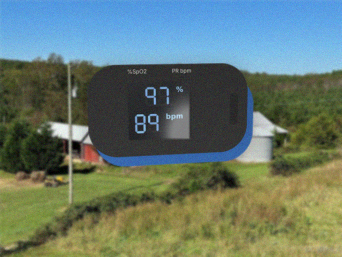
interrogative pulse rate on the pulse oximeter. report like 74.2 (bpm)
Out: 89 (bpm)
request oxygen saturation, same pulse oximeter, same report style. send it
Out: 97 (%)
